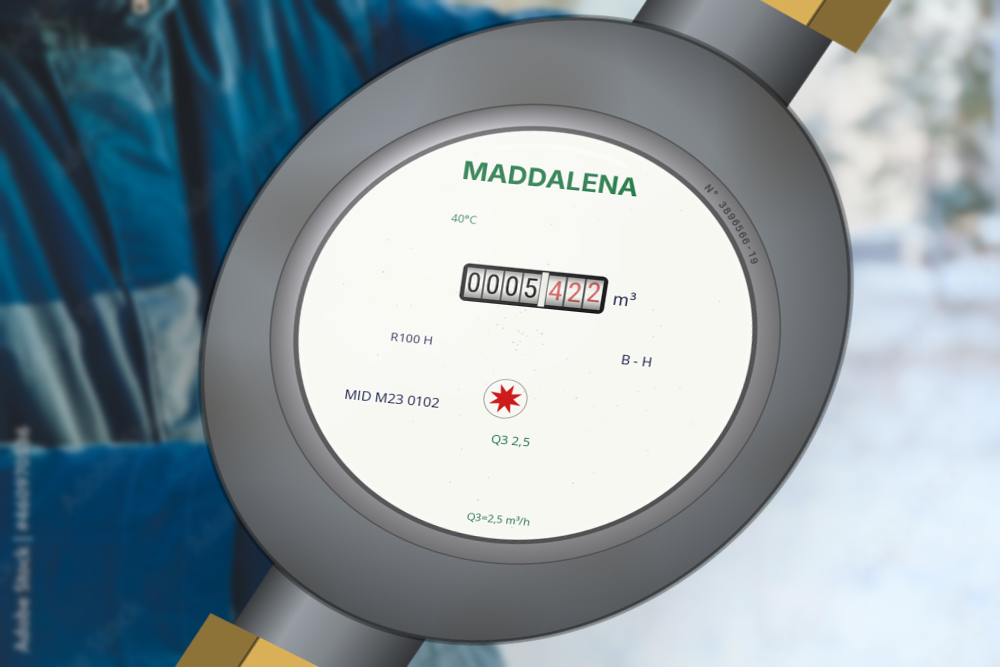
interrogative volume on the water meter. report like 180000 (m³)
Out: 5.422 (m³)
